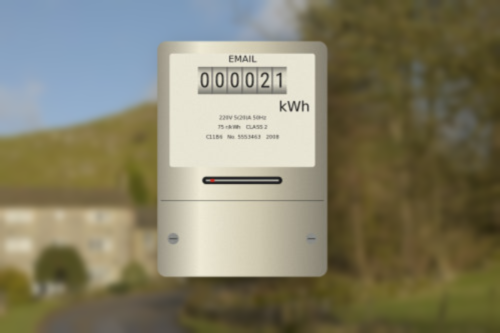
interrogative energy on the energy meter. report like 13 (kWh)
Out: 21 (kWh)
